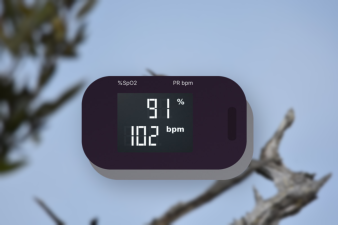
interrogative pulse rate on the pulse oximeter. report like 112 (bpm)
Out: 102 (bpm)
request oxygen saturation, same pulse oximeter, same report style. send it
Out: 91 (%)
